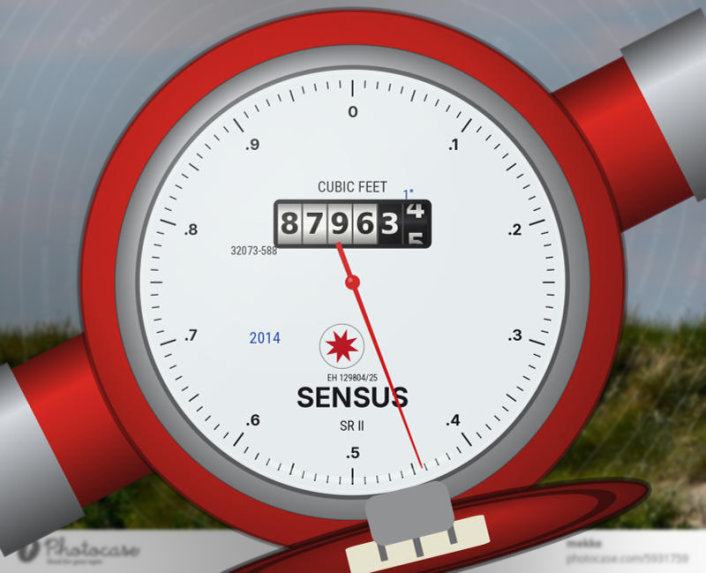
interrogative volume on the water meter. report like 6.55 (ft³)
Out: 879634.44 (ft³)
